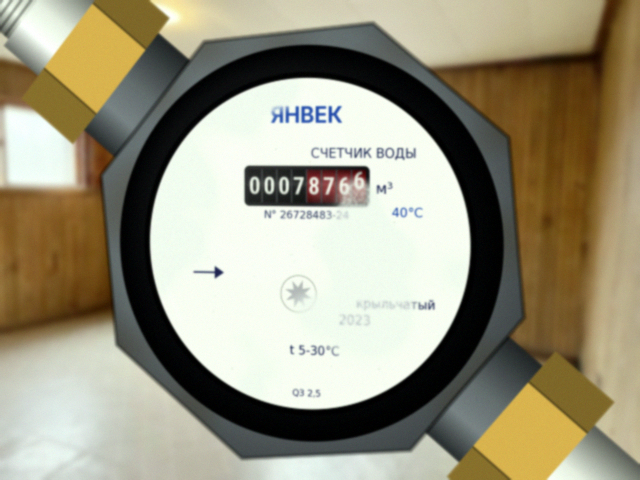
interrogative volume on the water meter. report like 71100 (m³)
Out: 7.8766 (m³)
